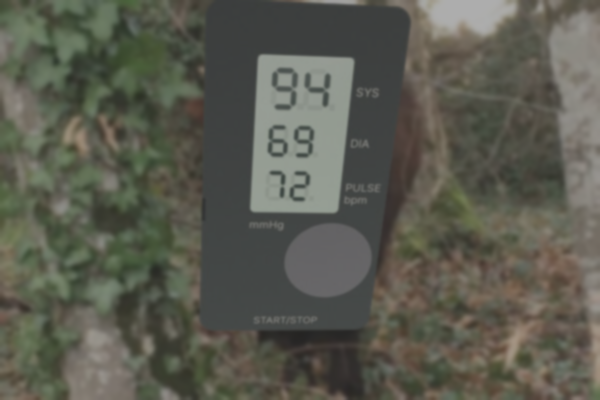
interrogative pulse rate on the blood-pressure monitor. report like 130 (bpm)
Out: 72 (bpm)
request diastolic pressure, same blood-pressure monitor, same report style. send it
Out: 69 (mmHg)
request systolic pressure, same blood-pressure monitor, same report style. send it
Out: 94 (mmHg)
